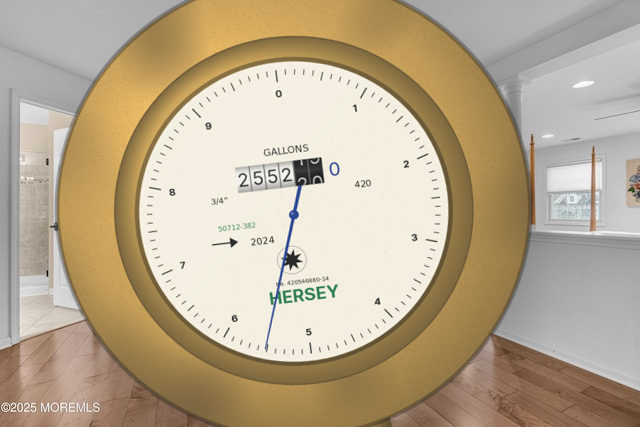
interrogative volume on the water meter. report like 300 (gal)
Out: 2552195.5 (gal)
